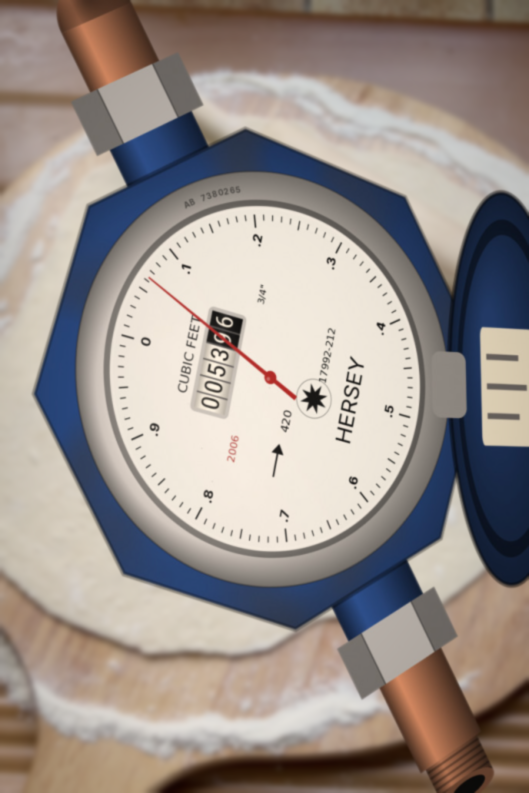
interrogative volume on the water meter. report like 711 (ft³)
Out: 5396.06 (ft³)
